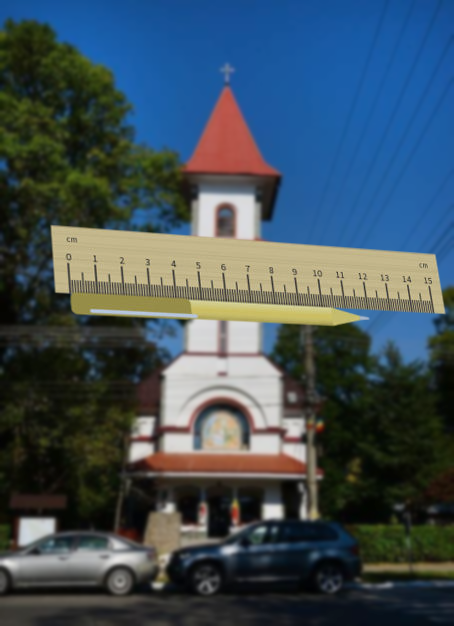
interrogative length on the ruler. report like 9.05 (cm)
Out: 12 (cm)
